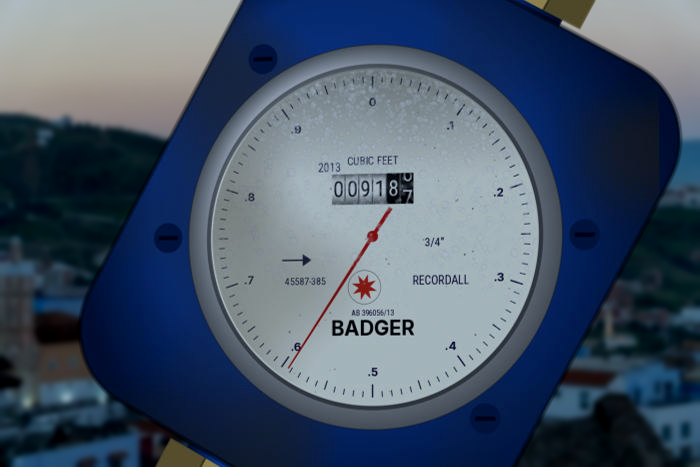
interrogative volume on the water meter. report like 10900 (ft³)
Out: 9186.59 (ft³)
